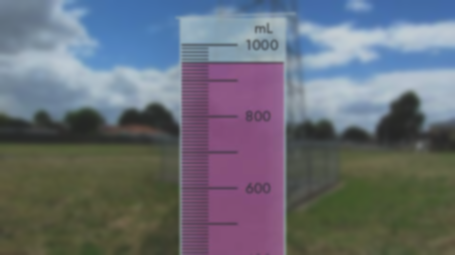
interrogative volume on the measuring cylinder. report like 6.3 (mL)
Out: 950 (mL)
